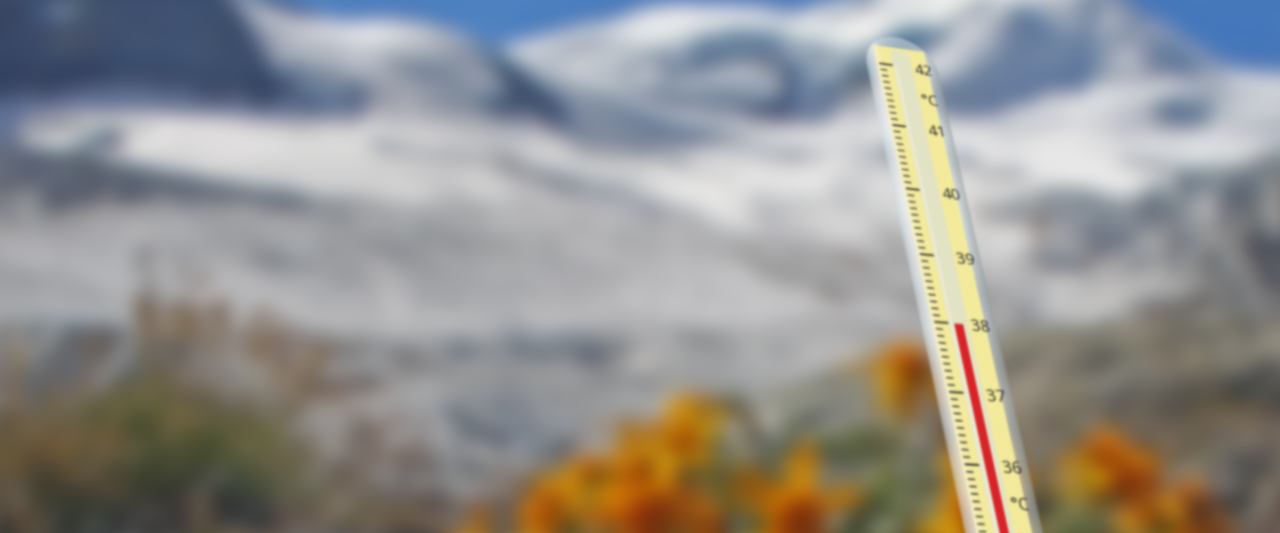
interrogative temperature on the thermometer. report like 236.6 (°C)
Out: 38 (°C)
